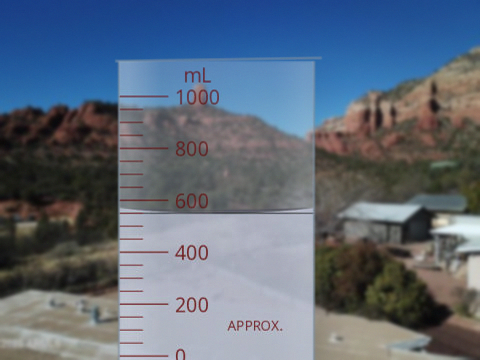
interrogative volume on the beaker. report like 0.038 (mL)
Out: 550 (mL)
